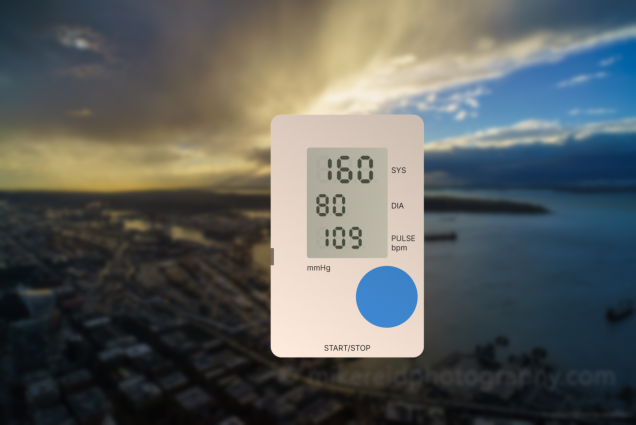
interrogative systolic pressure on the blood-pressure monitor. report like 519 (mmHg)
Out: 160 (mmHg)
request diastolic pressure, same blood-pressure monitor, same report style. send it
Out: 80 (mmHg)
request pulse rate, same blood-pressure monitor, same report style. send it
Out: 109 (bpm)
